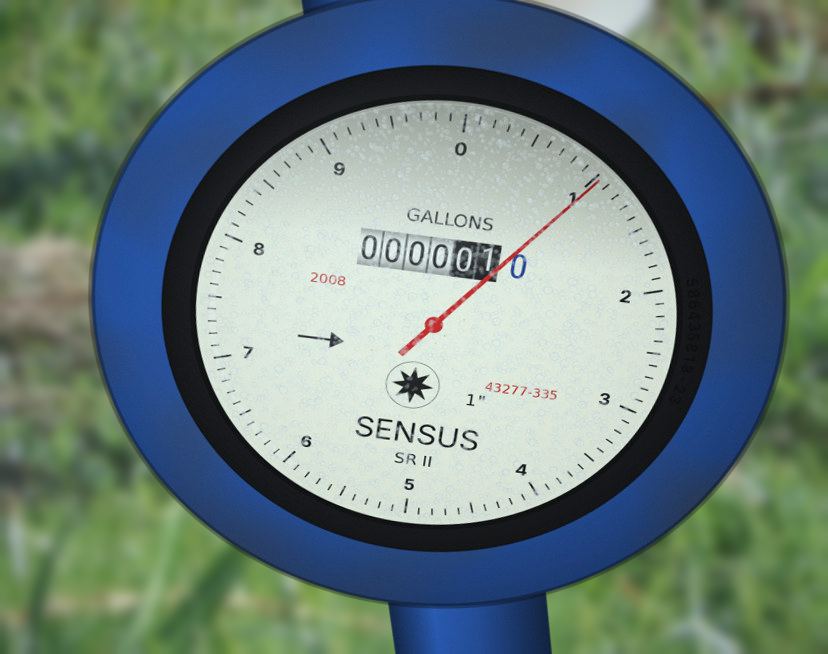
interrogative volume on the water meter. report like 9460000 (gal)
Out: 11.0 (gal)
